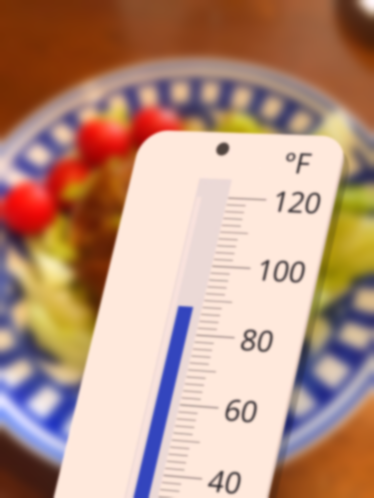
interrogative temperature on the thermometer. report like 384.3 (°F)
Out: 88 (°F)
